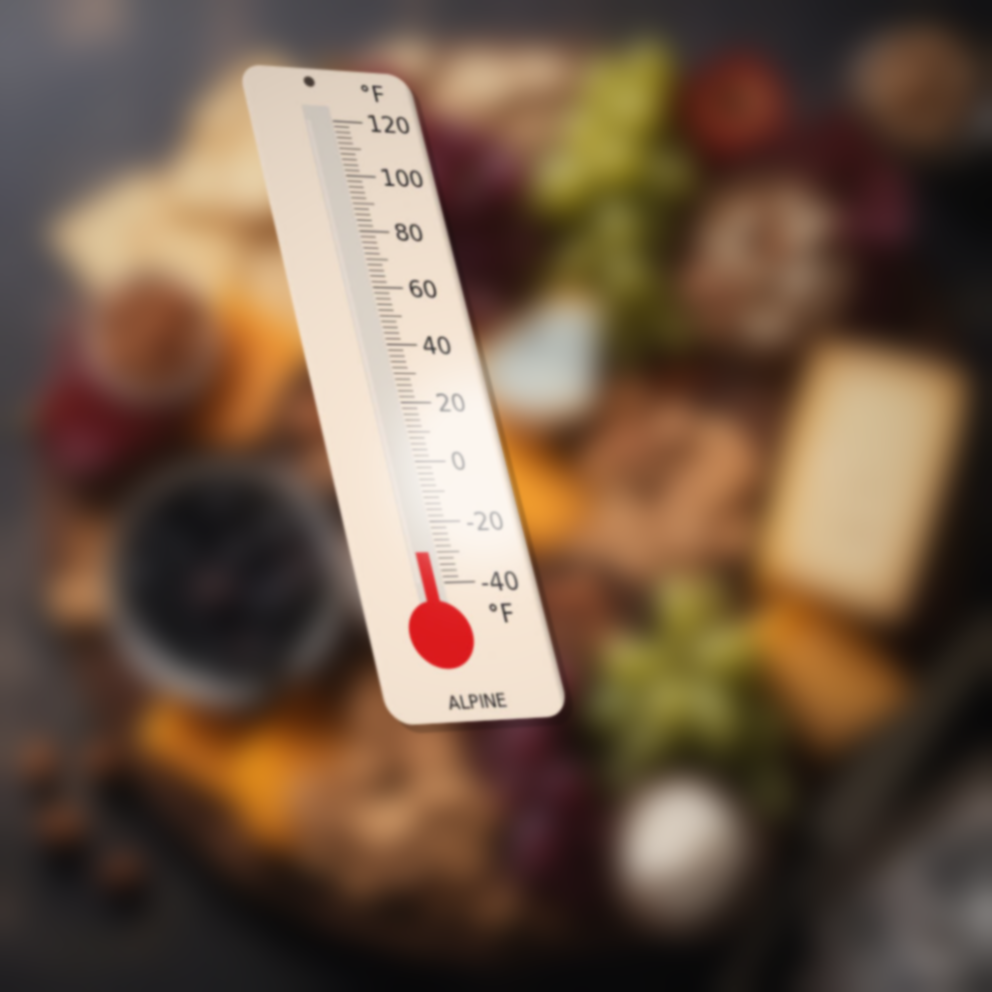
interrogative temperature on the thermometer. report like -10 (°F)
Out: -30 (°F)
